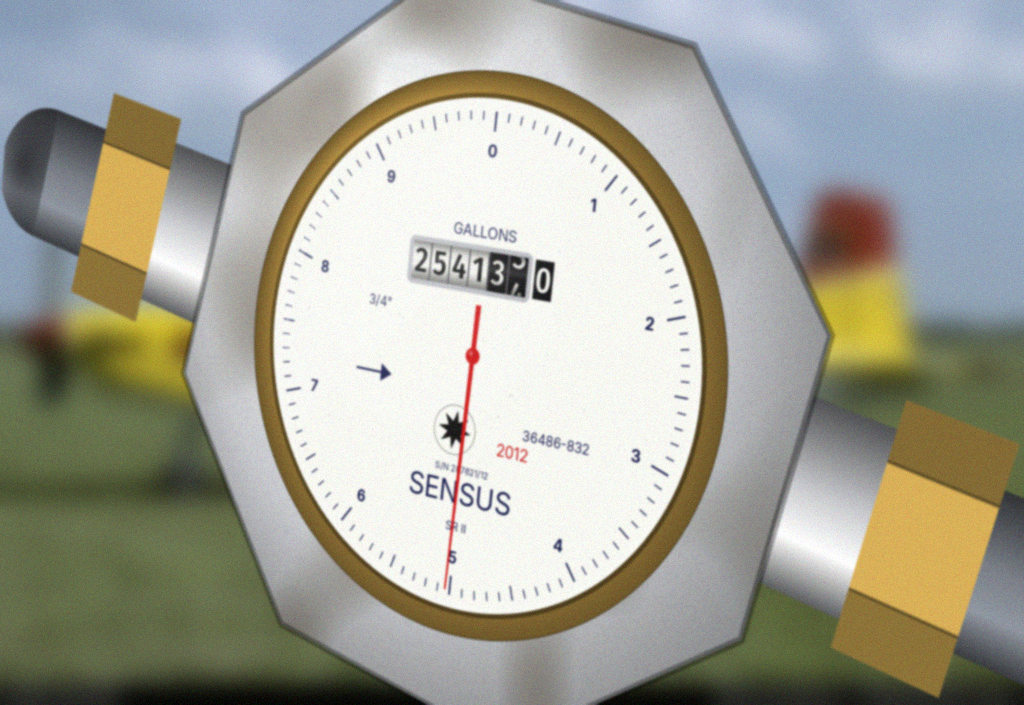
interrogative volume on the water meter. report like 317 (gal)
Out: 2541335.0 (gal)
